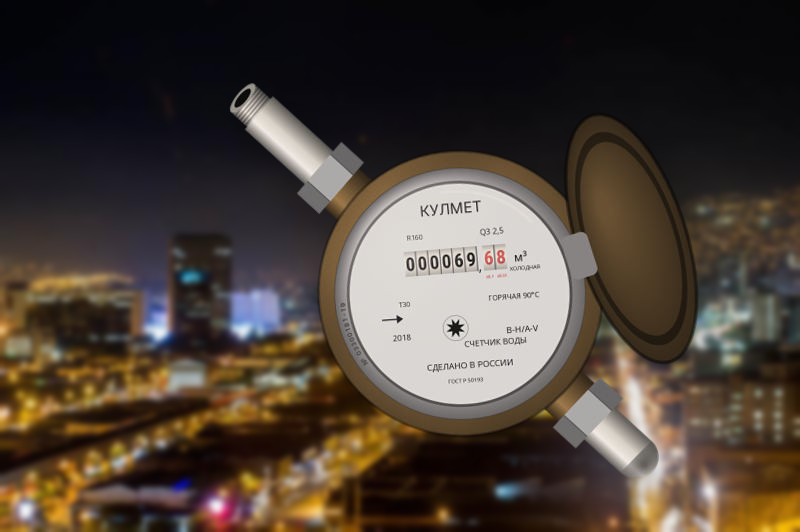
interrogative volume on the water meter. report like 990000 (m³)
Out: 69.68 (m³)
